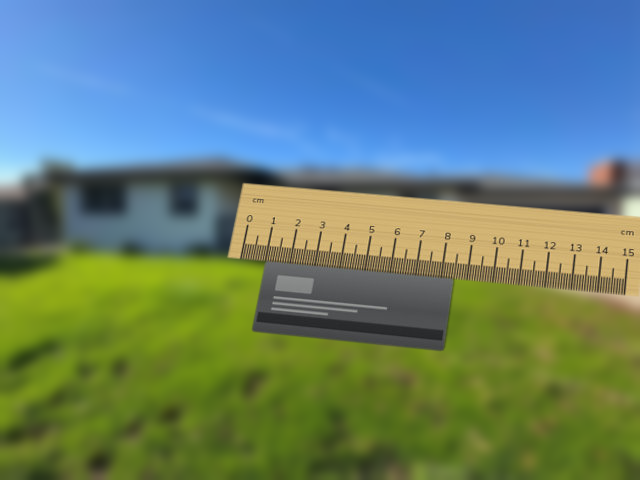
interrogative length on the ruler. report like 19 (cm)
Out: 7.5 (cm)
